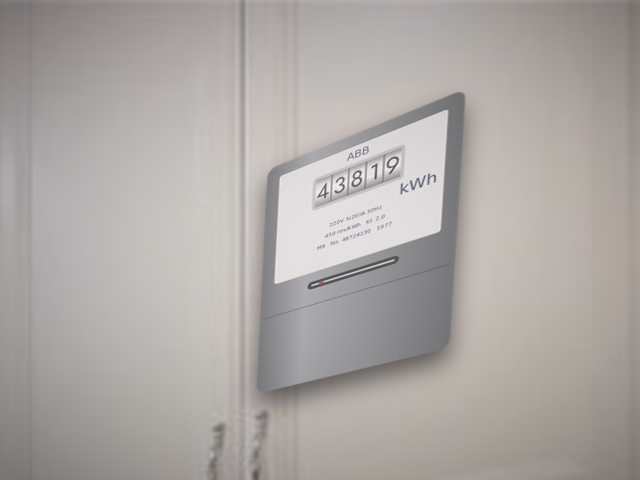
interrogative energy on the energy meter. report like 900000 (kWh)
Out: 43819 (kWh)
